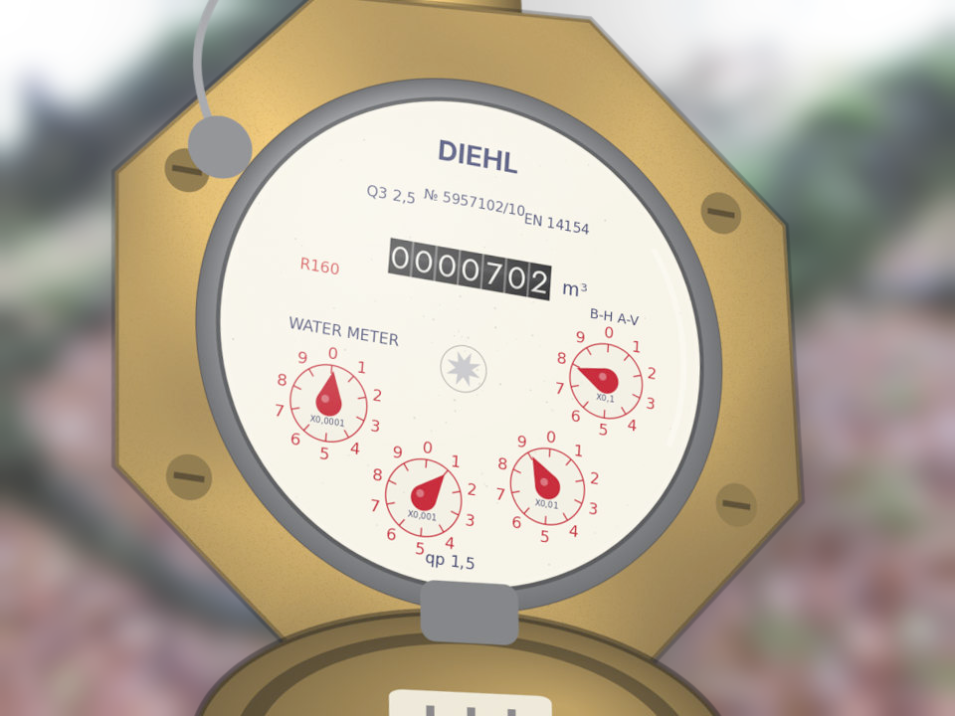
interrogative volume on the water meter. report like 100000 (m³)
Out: 702.7910 (m³)
